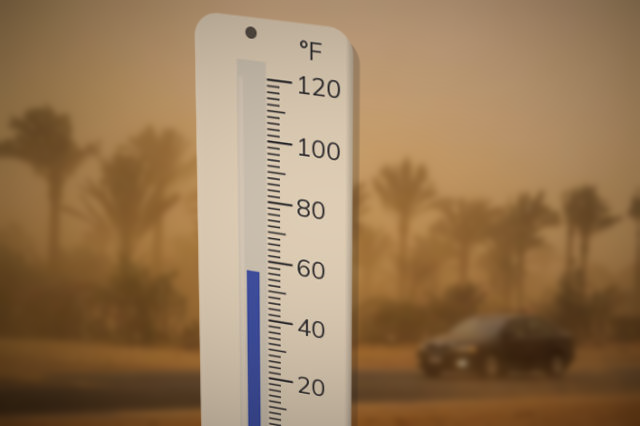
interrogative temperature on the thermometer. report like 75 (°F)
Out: 56 (°F)
